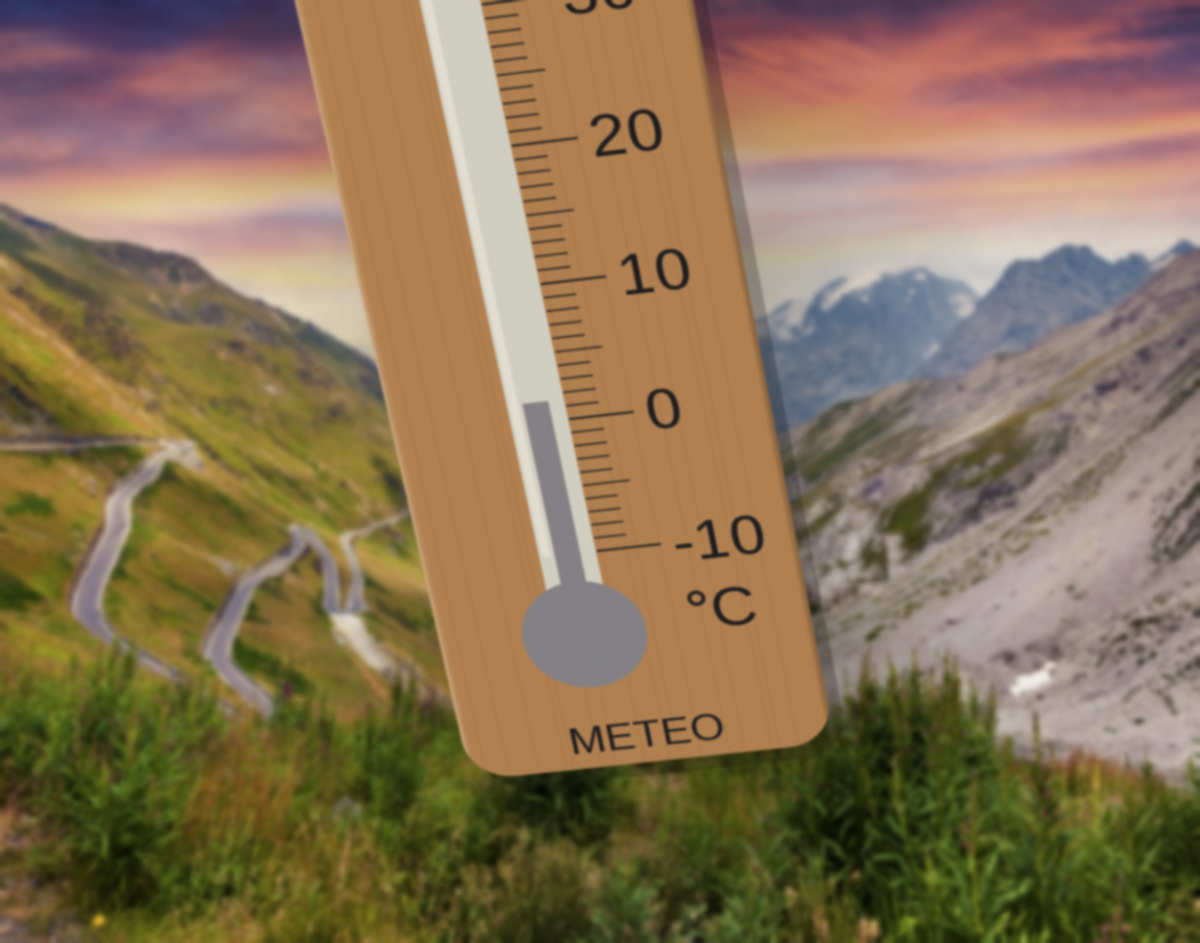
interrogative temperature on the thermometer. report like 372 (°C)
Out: 1.5 (°C)
